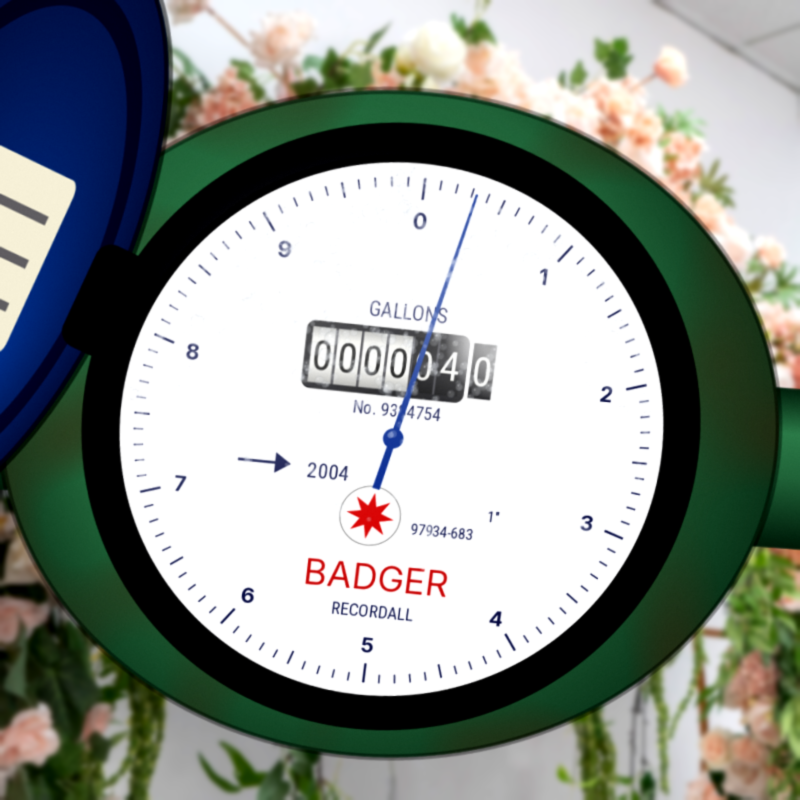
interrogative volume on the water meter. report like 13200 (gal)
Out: 40.3 (gal)
